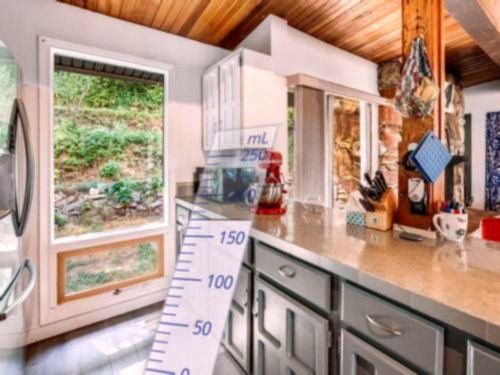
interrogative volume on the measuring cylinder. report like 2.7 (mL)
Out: 170 (mL)
